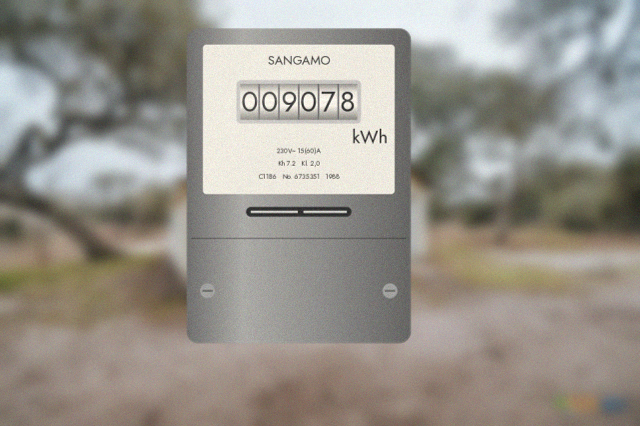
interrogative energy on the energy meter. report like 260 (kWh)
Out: 9078 (kWh)
